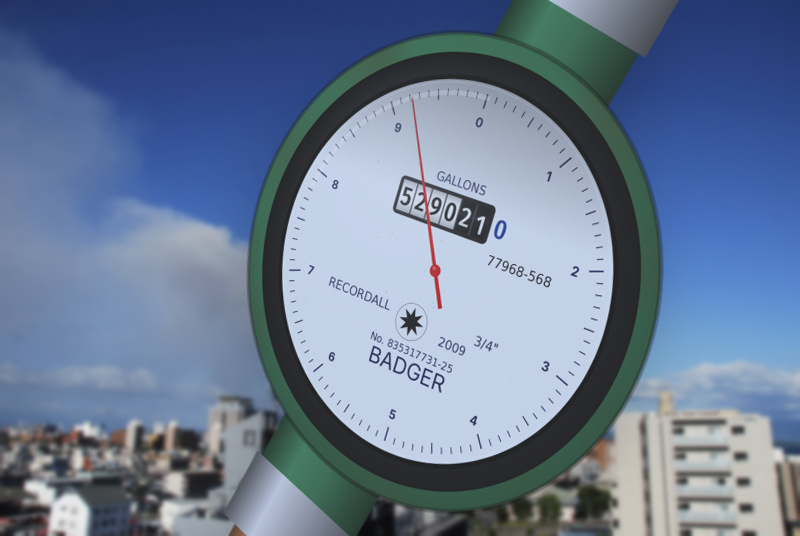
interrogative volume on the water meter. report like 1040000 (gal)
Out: 5290209.2 (gal)
